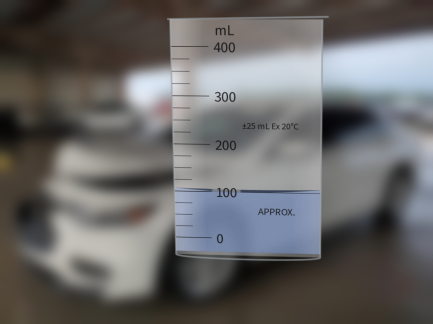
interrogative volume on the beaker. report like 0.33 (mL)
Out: 100 (mL)
